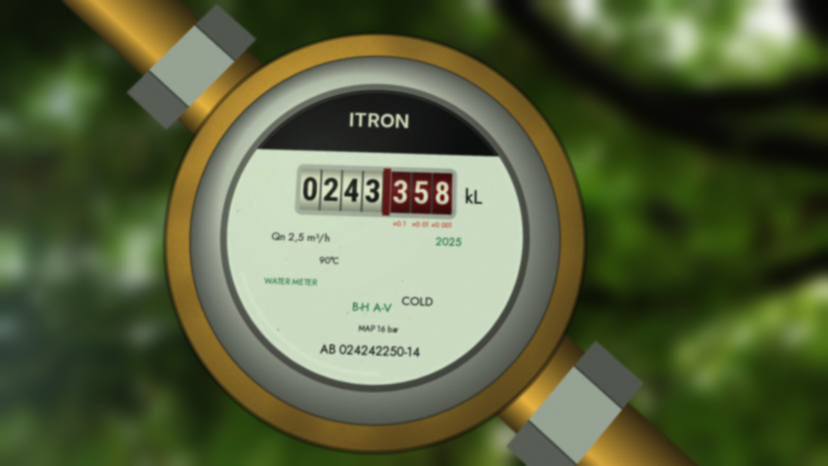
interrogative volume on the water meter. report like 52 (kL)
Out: 243.358 (kL)
